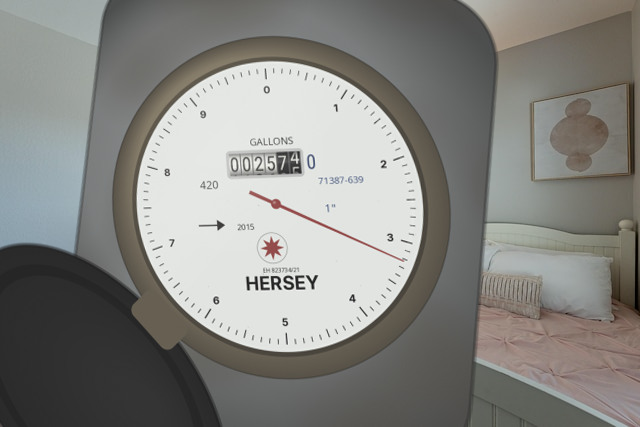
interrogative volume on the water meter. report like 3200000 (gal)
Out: 25743.2 (gal)
